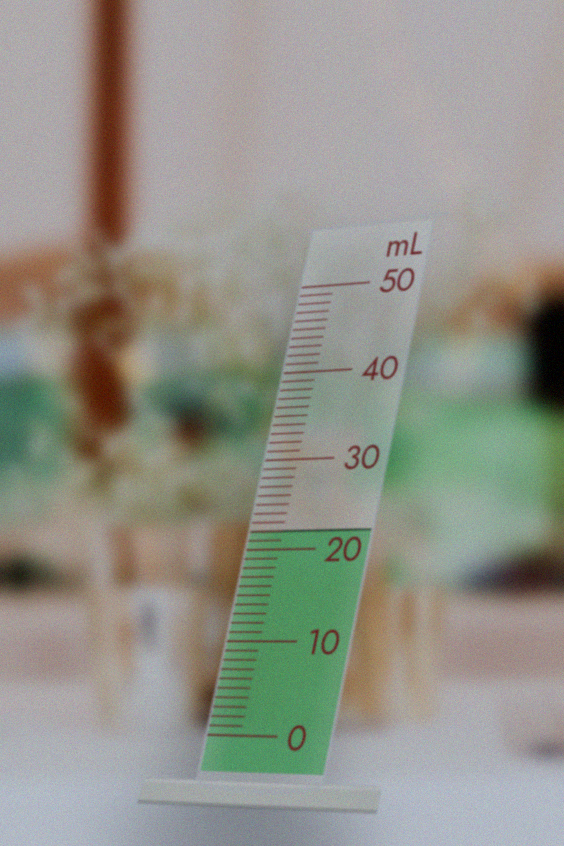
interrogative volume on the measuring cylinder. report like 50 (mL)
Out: 22 (mL)
